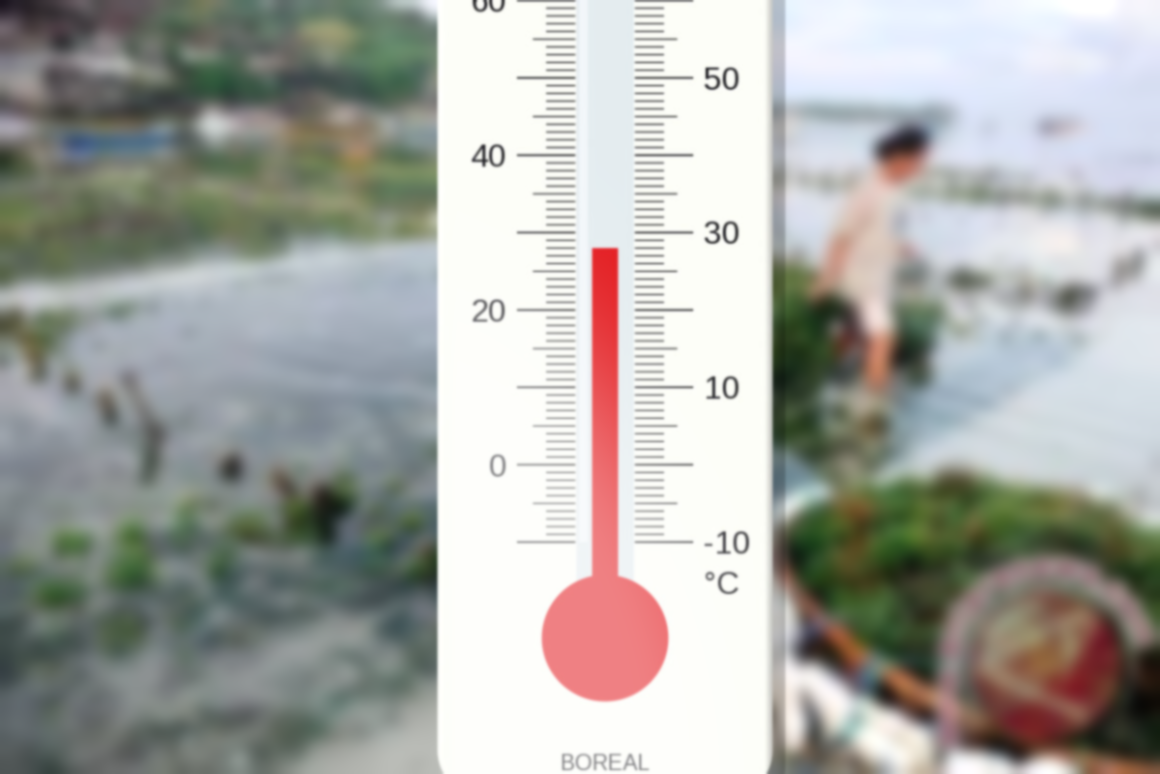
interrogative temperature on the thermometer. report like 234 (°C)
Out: 28 (°C)
